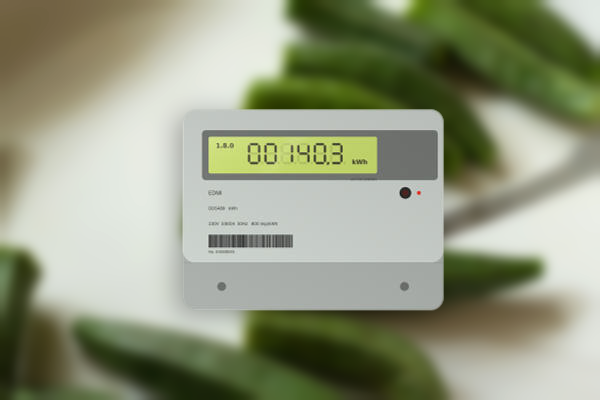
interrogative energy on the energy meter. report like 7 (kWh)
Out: 140.3 (kWh)
